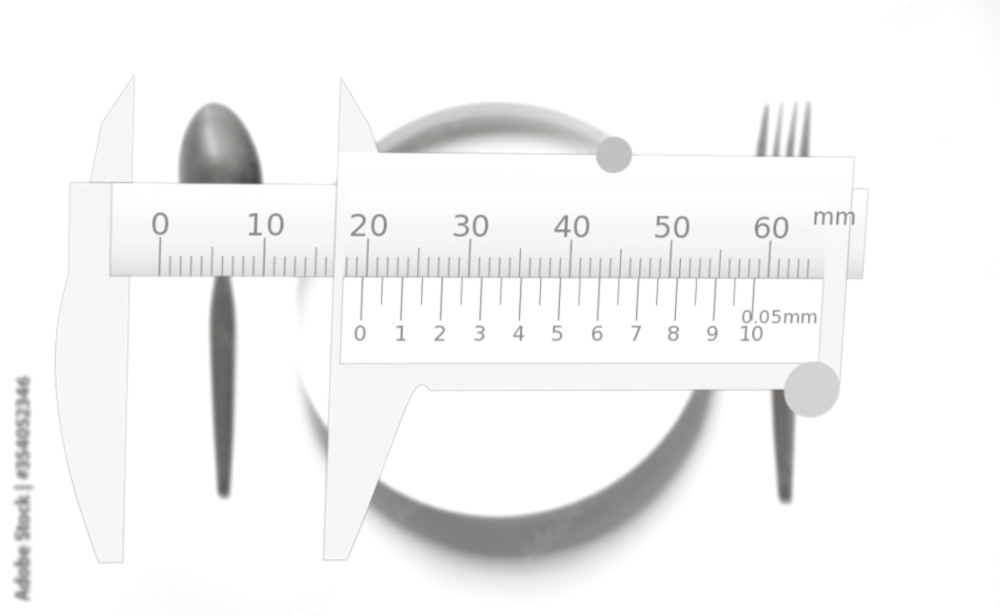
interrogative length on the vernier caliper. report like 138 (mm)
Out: 19.6 (mm)
